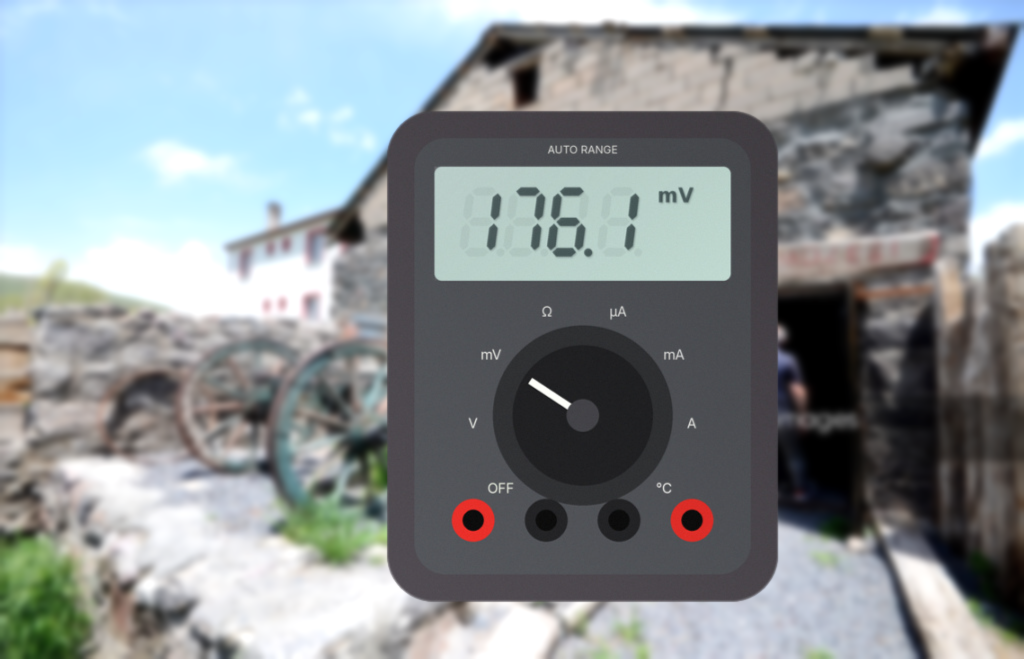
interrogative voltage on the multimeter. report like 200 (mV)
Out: 176.1 (mV)
